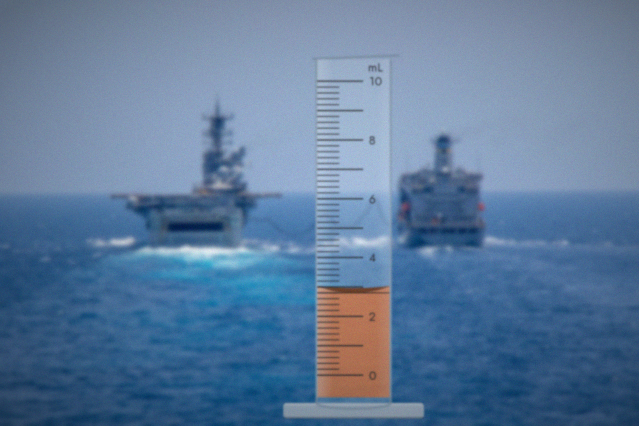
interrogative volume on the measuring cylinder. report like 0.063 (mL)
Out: 2.8 (mL)
